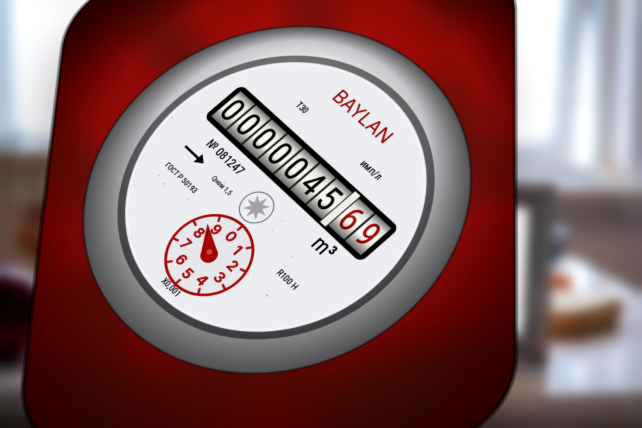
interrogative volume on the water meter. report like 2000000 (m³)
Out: 45.698 (m³)
